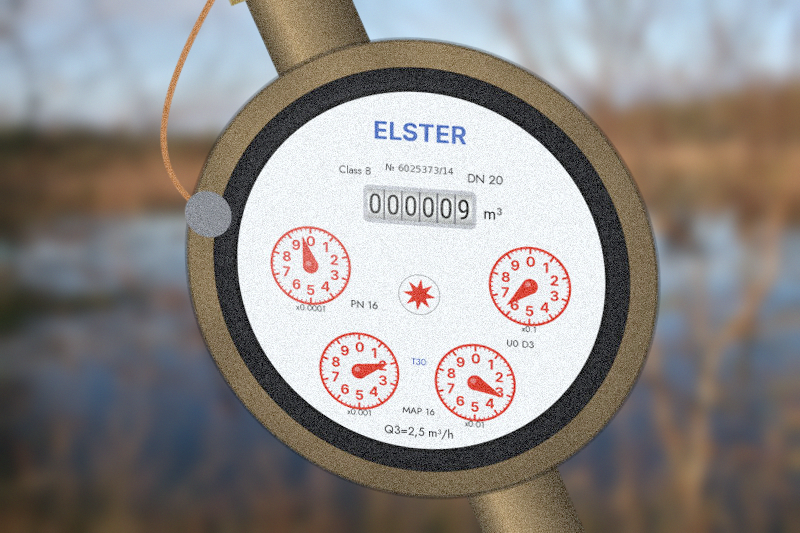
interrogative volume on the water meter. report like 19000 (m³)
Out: 9.6319 (m³)
